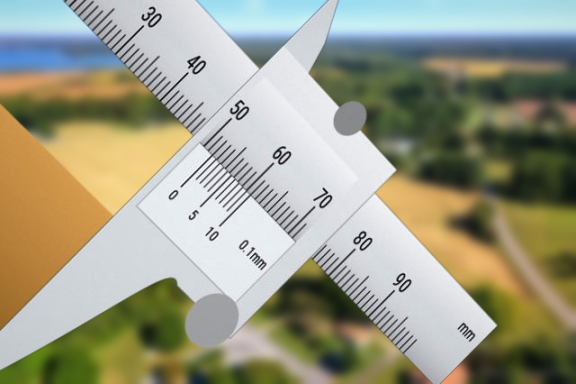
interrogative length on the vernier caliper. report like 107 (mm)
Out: 52.0 (mm)
